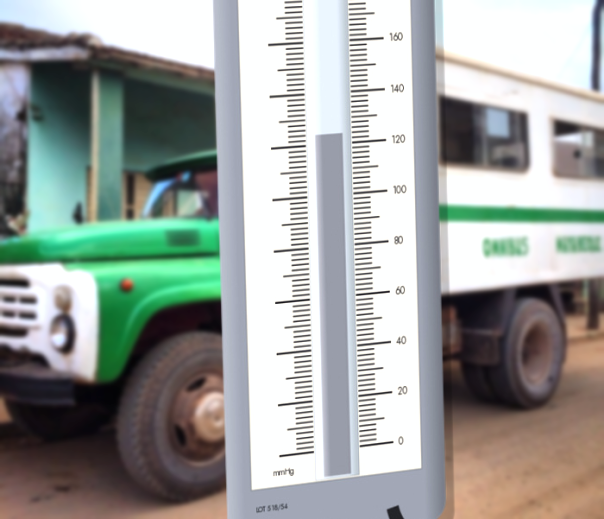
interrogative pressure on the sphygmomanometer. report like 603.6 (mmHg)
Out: 124 (mmHg)
